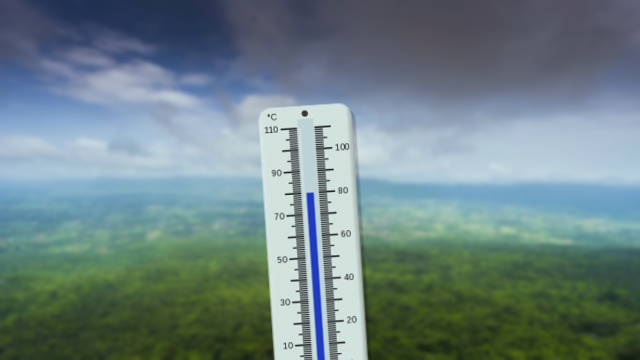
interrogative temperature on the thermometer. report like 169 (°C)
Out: 80 (°C)
